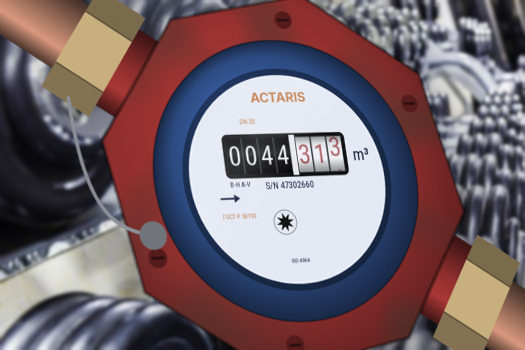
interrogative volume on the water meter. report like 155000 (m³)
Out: 44.313 (m³)
